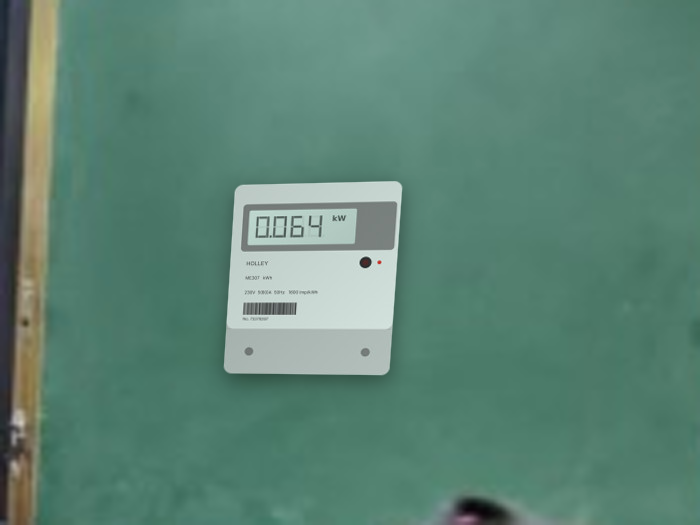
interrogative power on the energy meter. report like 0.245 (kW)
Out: 0.064 (kW)
